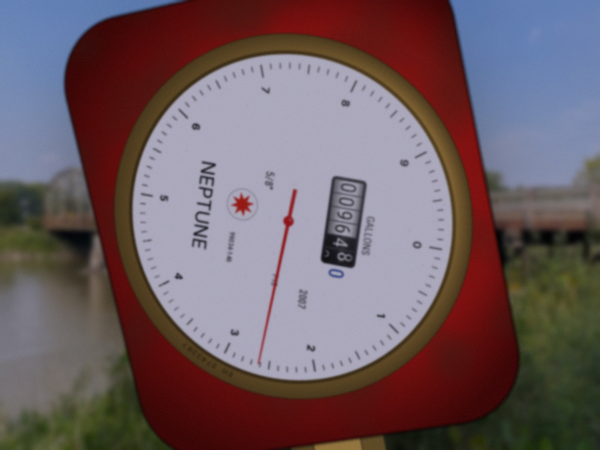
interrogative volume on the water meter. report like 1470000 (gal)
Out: 96482.6 (gal)
